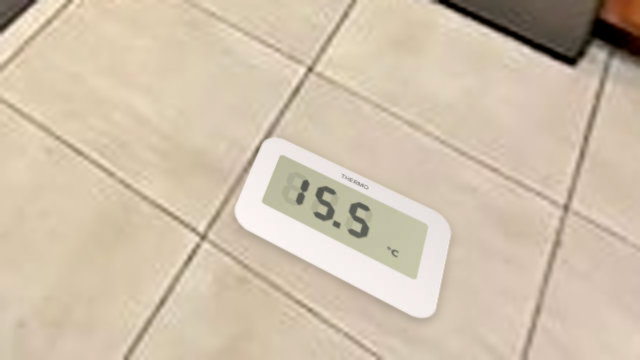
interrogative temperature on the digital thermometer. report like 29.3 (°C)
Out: 15.5 (°C)
